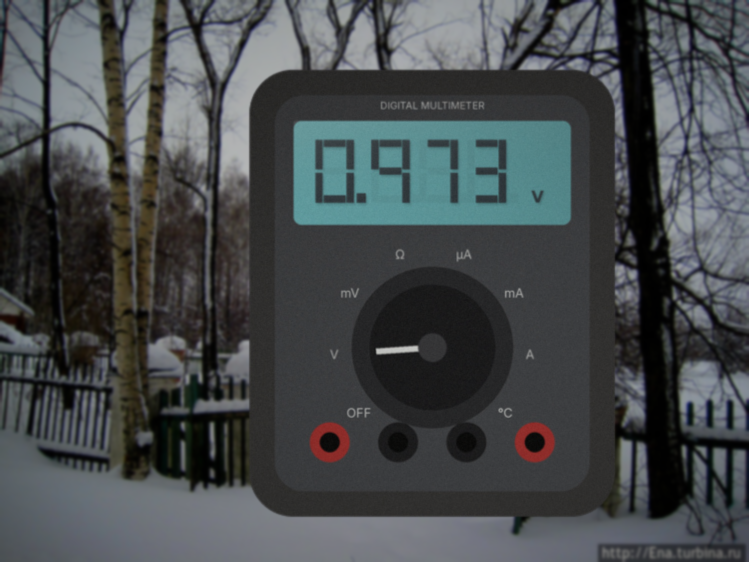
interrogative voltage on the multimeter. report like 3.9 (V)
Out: 0.973 (V)
